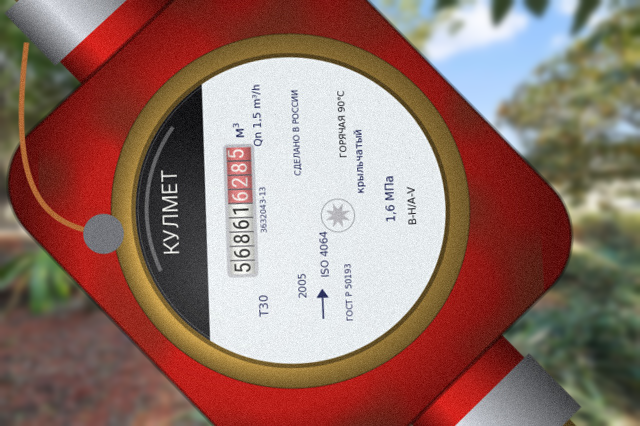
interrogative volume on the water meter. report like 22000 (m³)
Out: 56861.6285 (m³)
